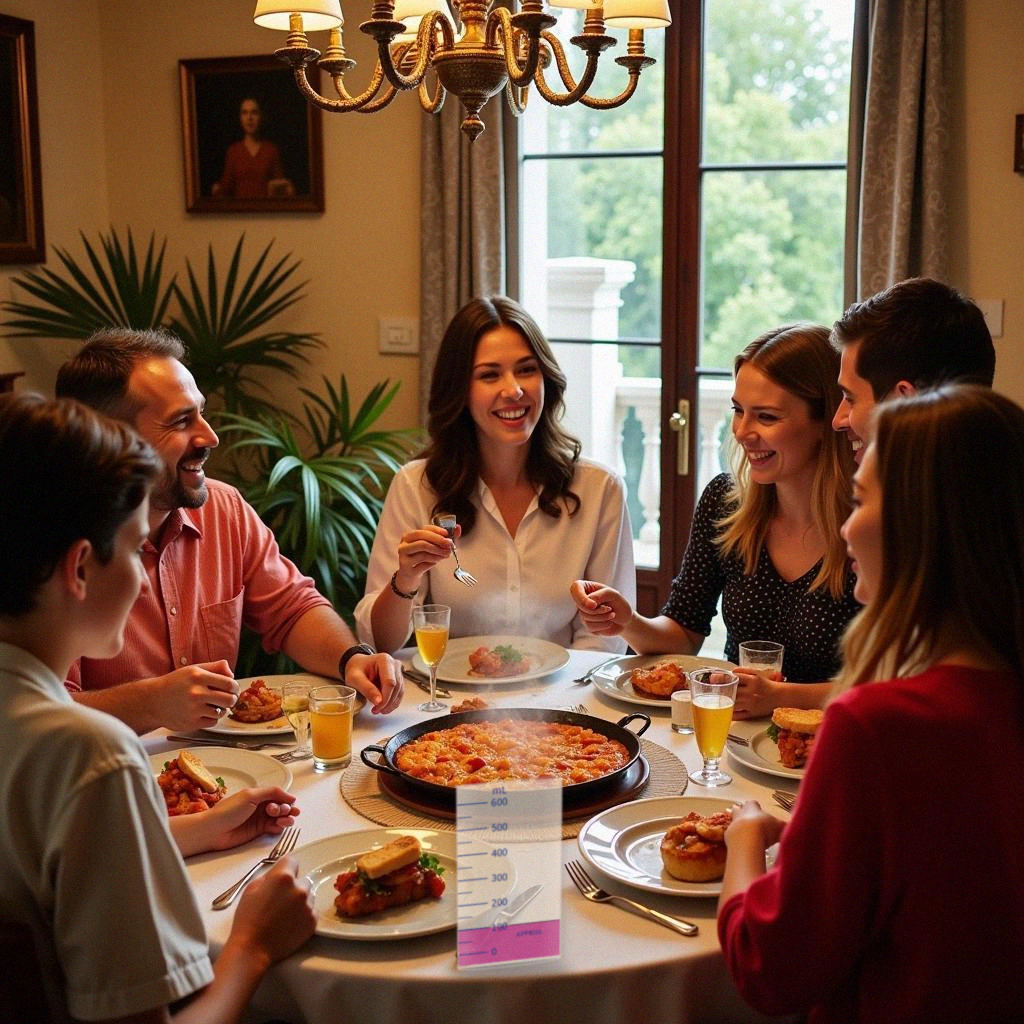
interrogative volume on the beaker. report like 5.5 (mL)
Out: 100 (mL)
